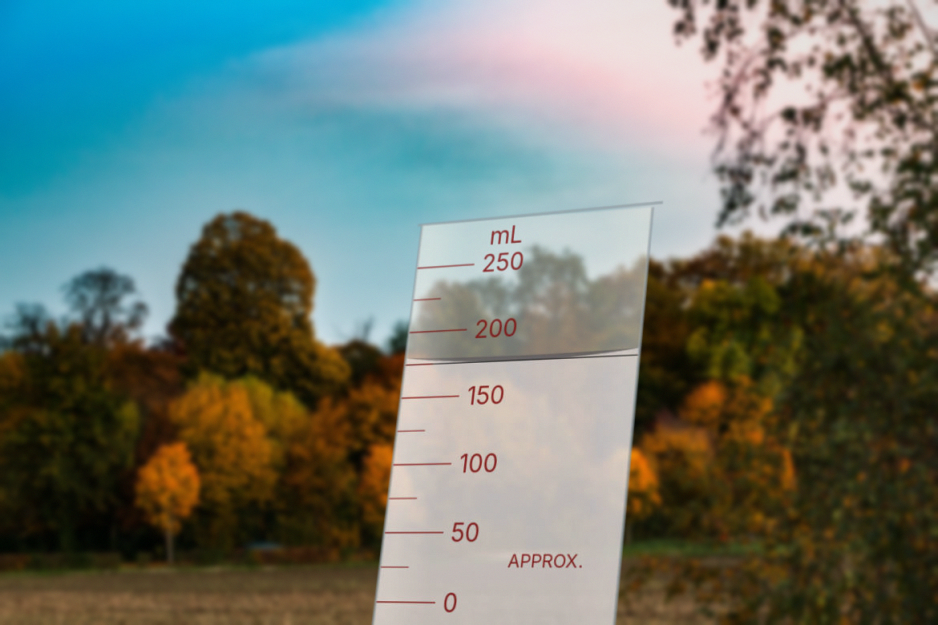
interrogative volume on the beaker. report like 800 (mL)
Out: 175 (mL)
